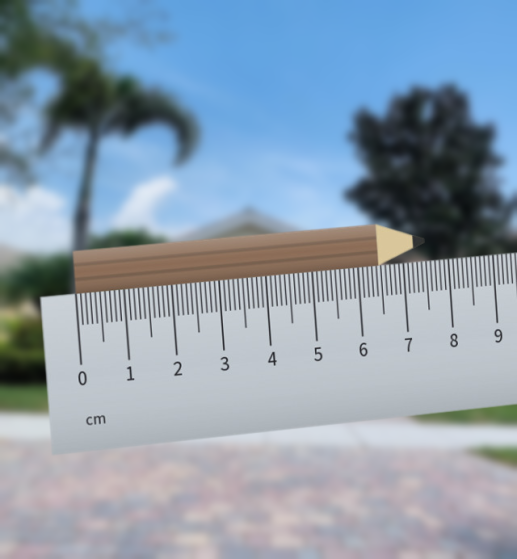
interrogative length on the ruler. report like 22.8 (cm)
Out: 7.5 (cm)
